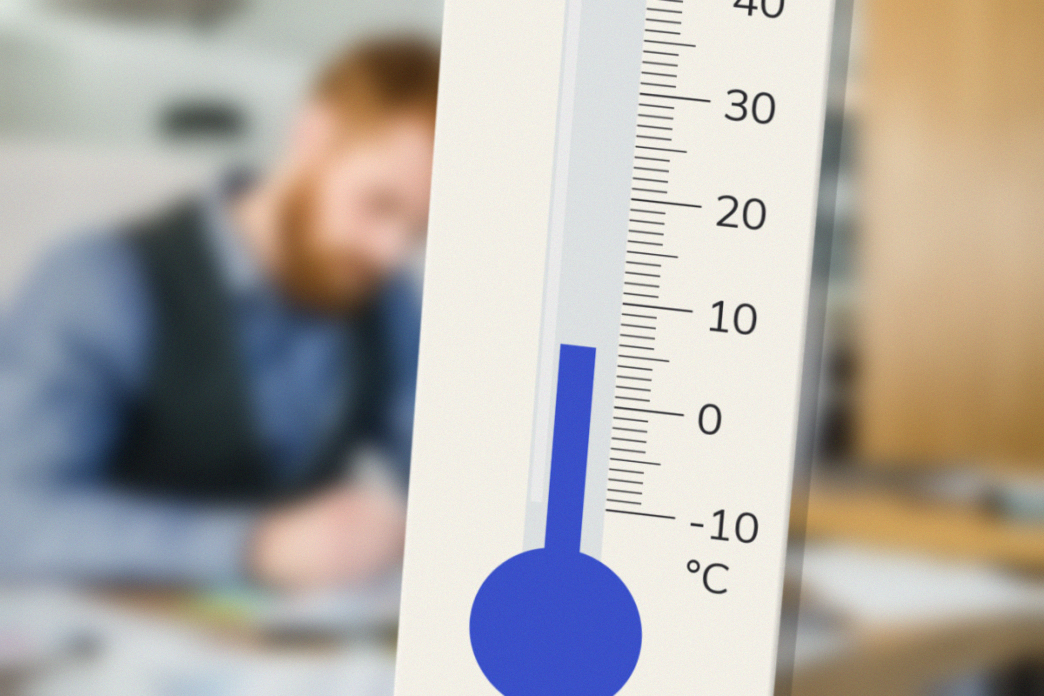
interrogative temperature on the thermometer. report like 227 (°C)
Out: 5.5 (°C)
